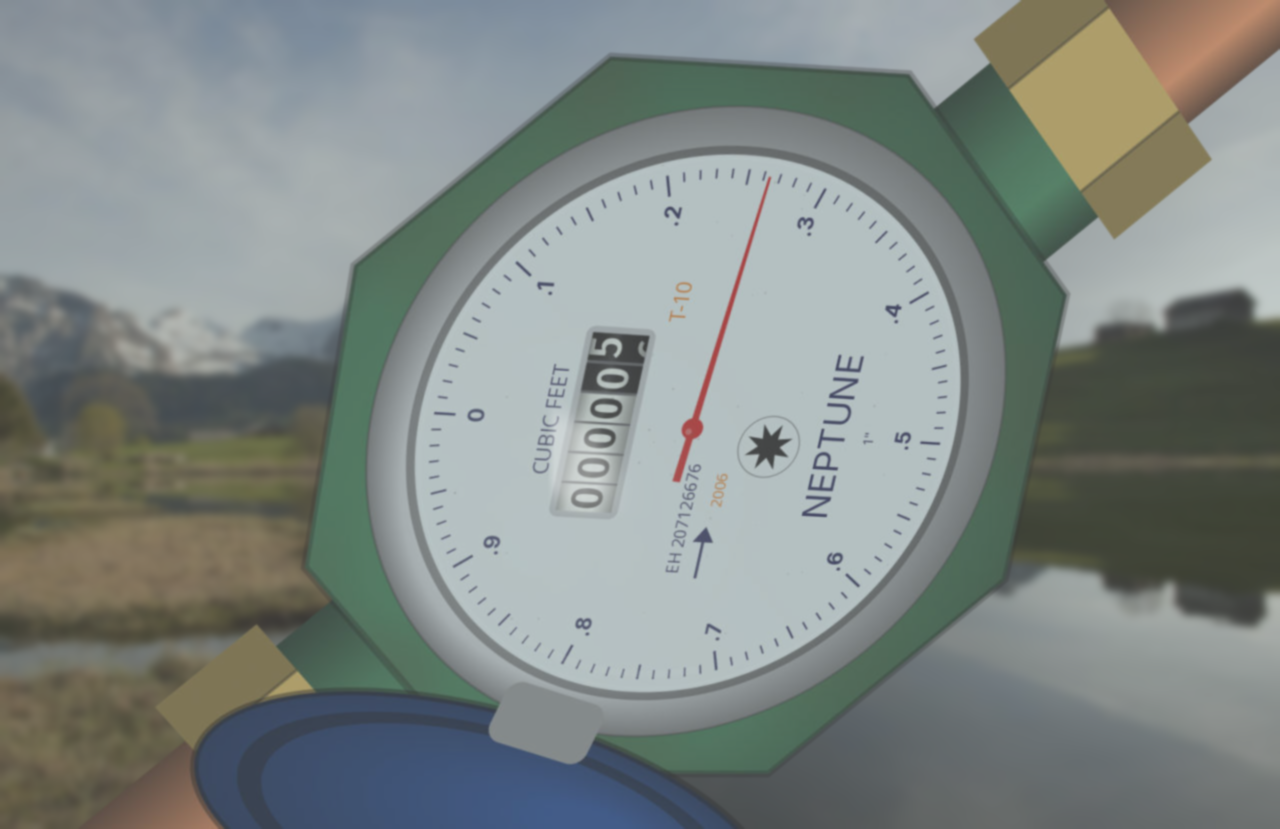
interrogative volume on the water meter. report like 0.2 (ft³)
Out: 5.26 (ft³)
